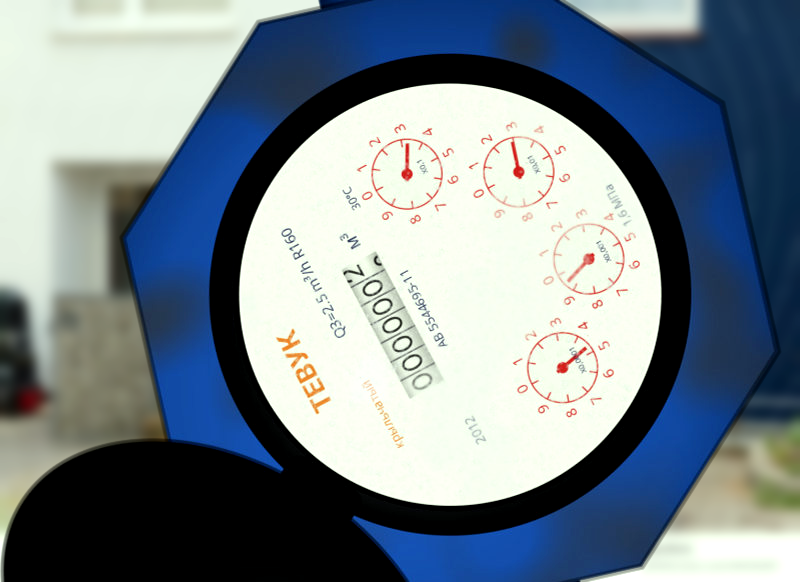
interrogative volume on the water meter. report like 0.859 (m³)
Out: 2.3294 (m³)
